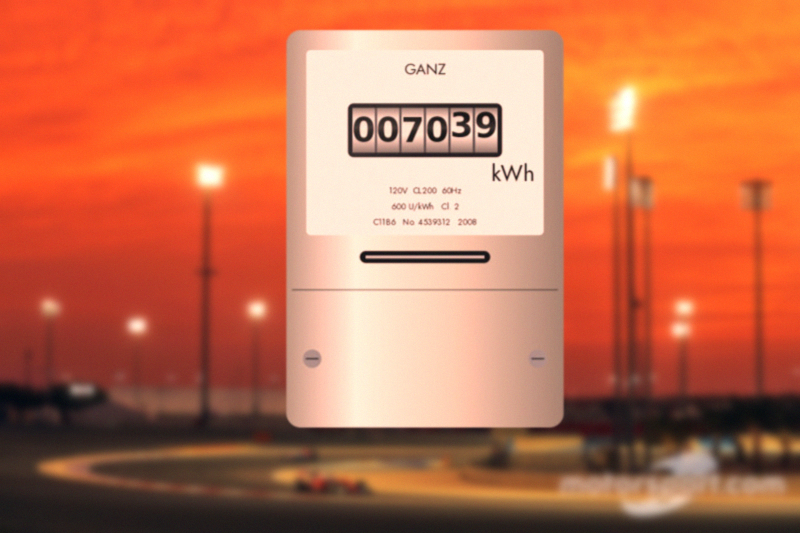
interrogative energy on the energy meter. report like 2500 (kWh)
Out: 7039 (kWh)
